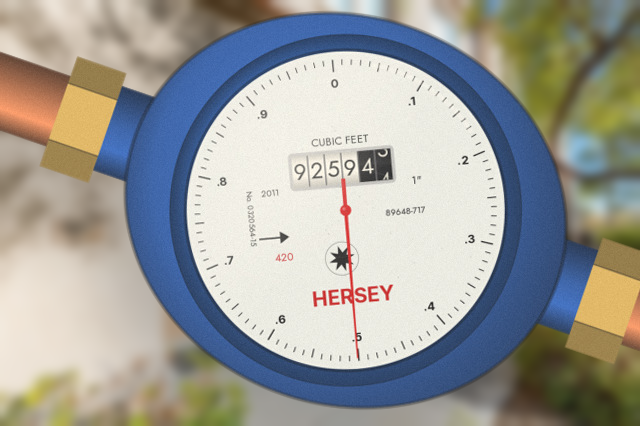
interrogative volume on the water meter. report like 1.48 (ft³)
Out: 925943.50 (ft³)
